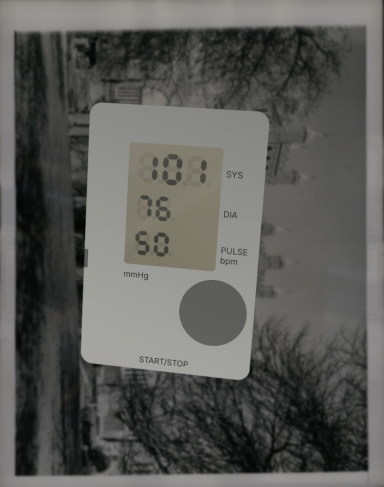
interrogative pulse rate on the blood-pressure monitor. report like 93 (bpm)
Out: 50 (bpm)
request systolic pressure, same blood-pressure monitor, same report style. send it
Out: 101 (mmHg)
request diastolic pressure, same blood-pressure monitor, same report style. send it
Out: 76 (mmHg)
